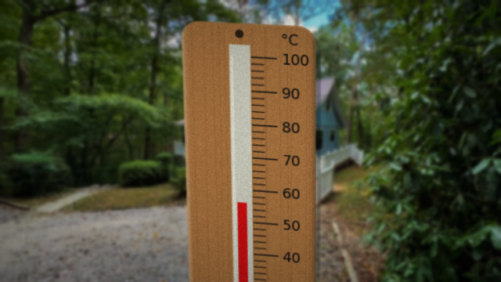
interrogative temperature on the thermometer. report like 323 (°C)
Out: 56 (°C)
